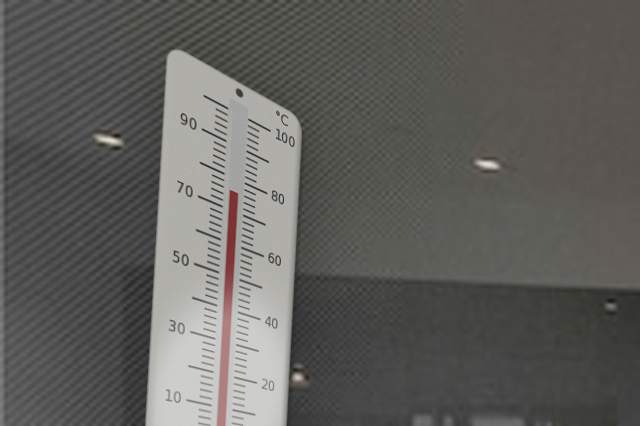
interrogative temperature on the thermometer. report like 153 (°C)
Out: 76 (°C)
